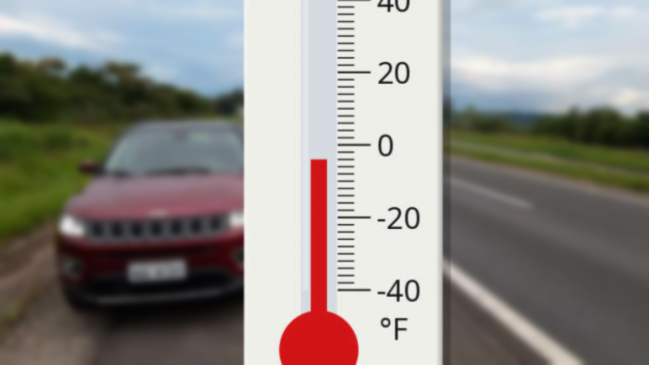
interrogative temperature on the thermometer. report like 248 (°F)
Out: -4 (°F)
